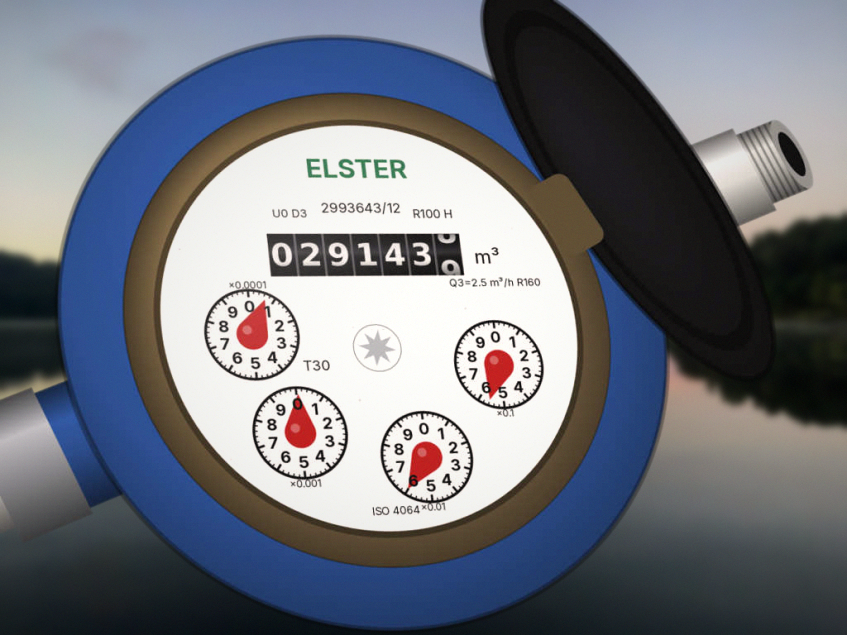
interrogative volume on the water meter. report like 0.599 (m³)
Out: 291438.5600 (m³)
